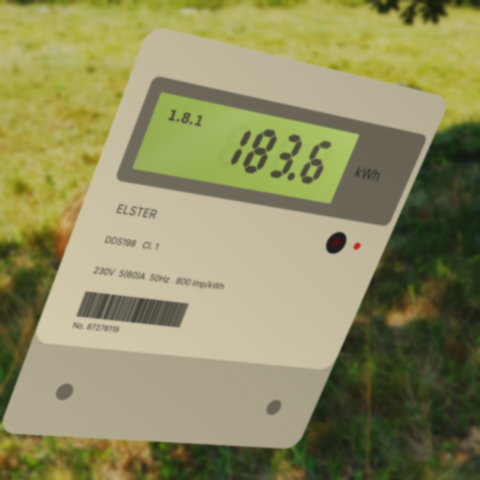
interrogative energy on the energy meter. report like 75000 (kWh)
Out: 183.6 (kWh)
